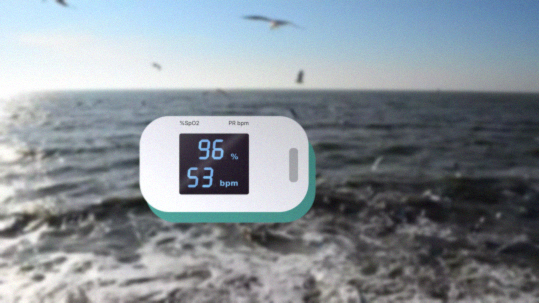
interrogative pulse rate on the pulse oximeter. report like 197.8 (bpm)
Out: 53 (bpm)
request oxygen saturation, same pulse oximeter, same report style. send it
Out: 96 (%)
